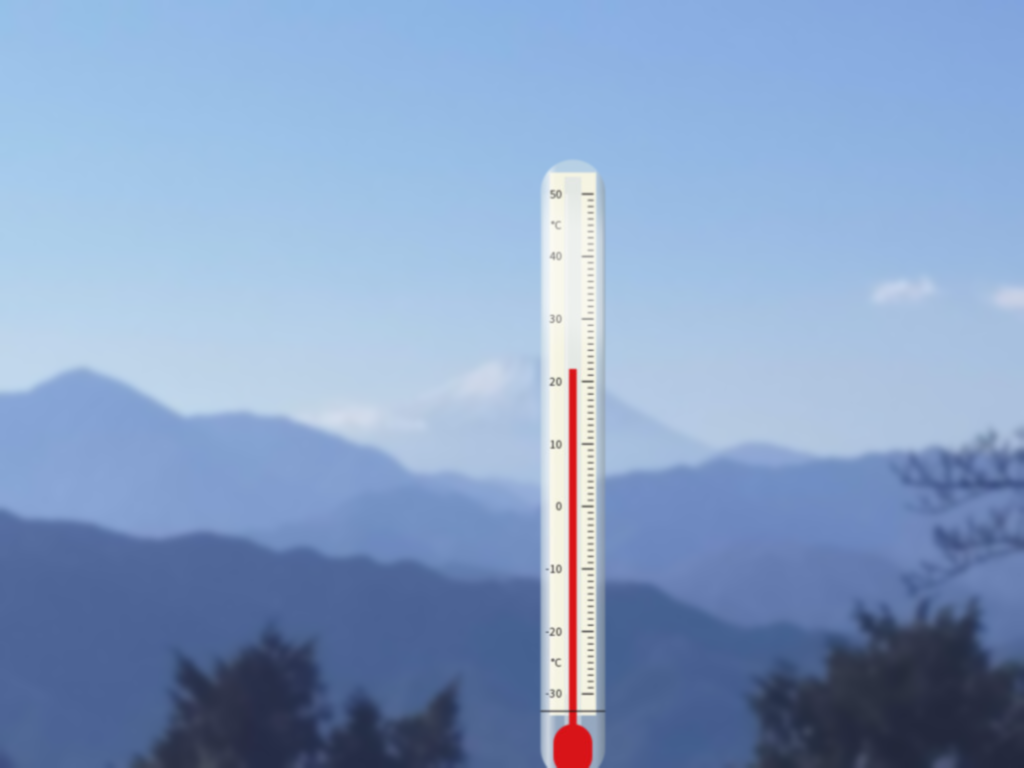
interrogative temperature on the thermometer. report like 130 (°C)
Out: 22 (°C)
